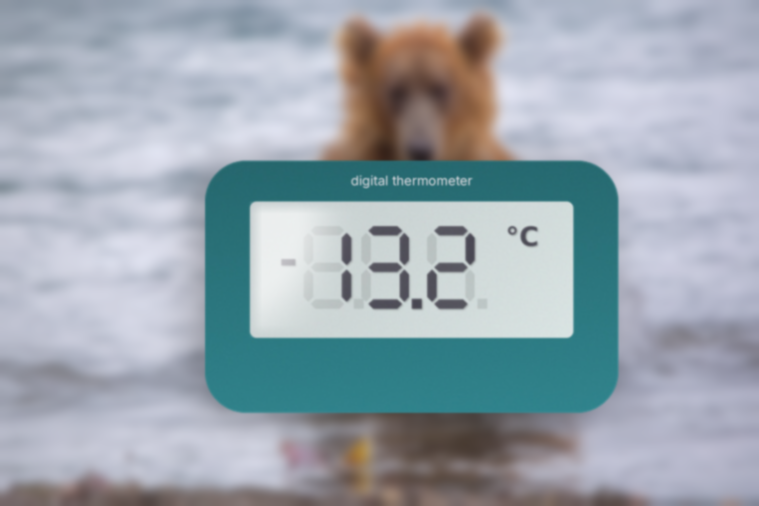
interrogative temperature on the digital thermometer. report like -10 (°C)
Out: -13.2 (°C)
